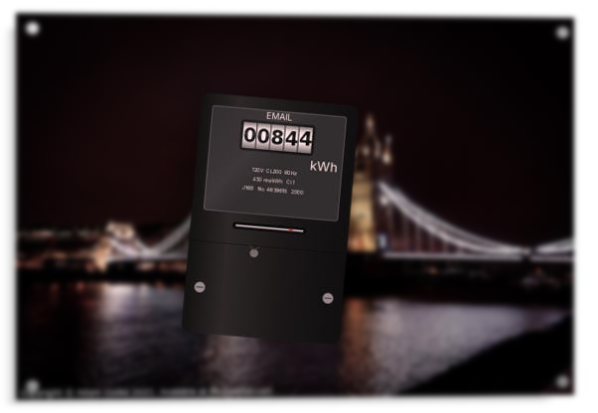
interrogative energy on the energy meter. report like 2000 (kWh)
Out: 844 (kWh)
